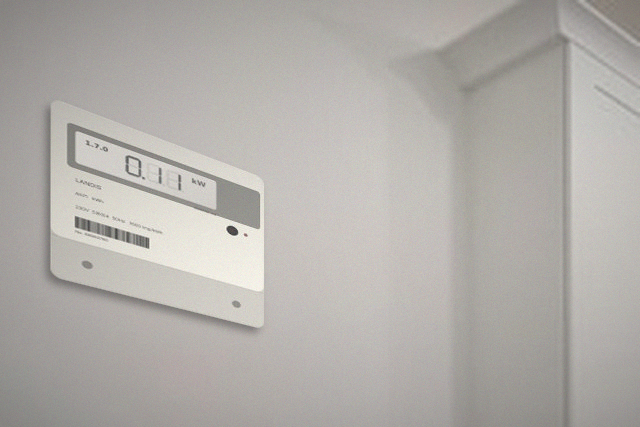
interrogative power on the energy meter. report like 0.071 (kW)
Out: 0.11 (kW)
